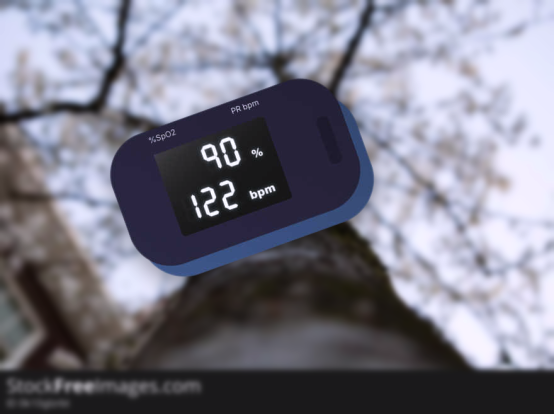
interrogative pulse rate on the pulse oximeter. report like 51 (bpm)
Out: 122 (bpm)
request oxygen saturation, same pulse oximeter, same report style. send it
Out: 90 (%)
